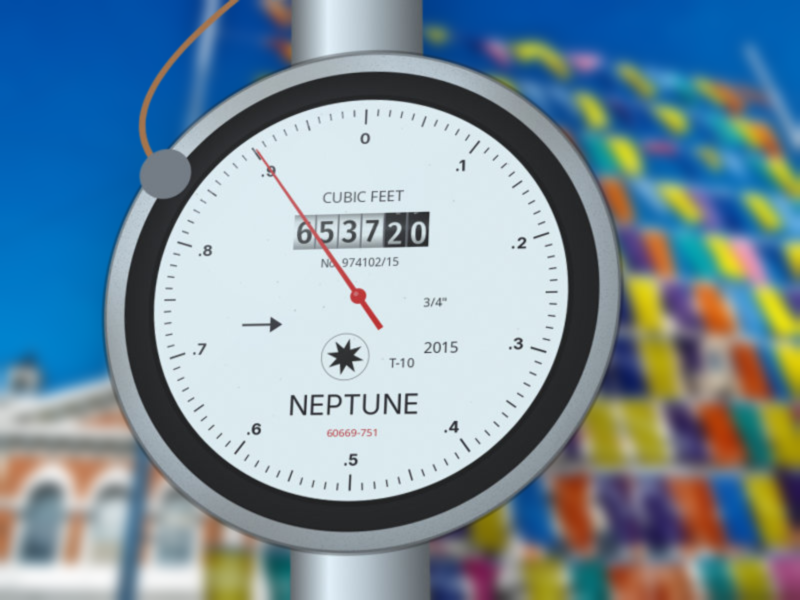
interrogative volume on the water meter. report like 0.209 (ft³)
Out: 653719.90 (ft³)
